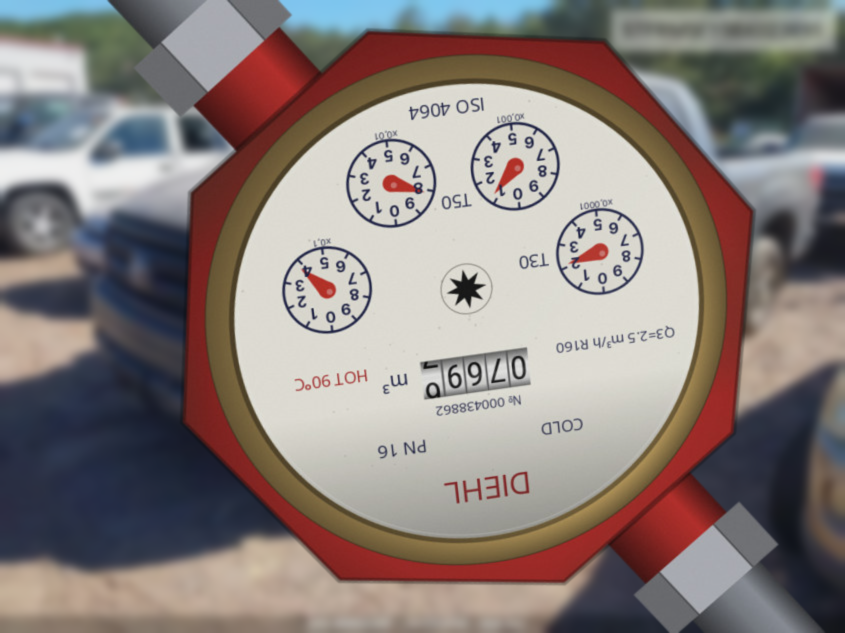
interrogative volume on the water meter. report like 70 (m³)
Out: 7696.3812 (m³)
